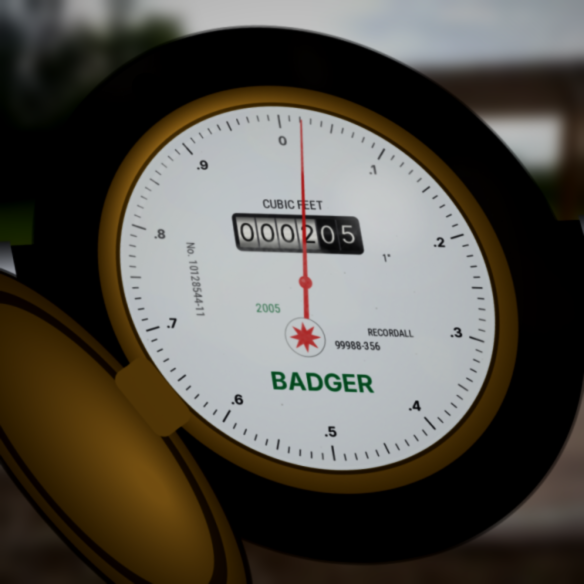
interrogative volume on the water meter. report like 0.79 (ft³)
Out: 205.02 (ft³)
